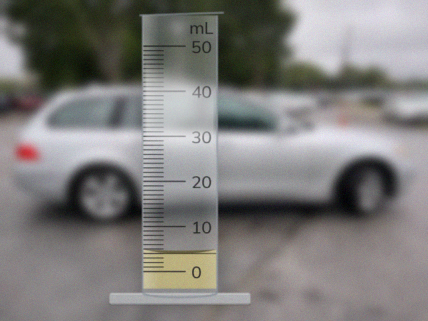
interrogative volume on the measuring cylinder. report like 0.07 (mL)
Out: 4 (mL)
